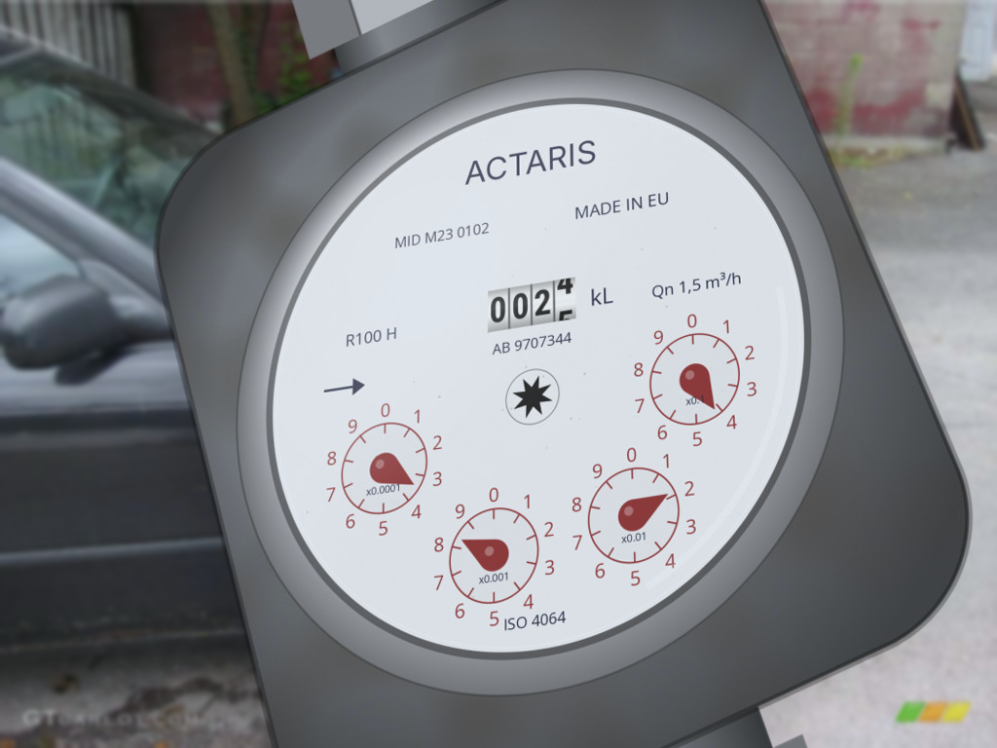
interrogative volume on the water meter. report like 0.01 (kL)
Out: 24.4183 (kL)
